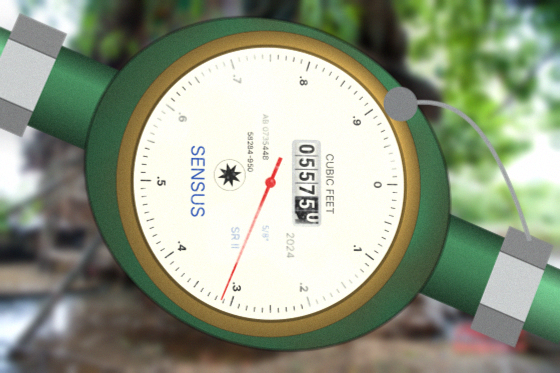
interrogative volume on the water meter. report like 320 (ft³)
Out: 55750.31 (ft³)
